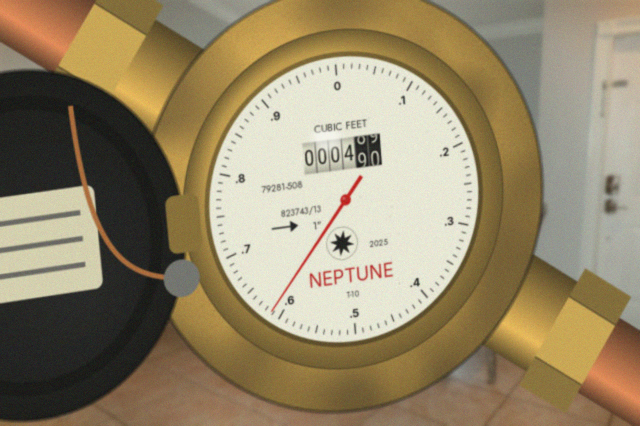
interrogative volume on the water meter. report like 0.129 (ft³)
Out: 489.61 (ft³)
